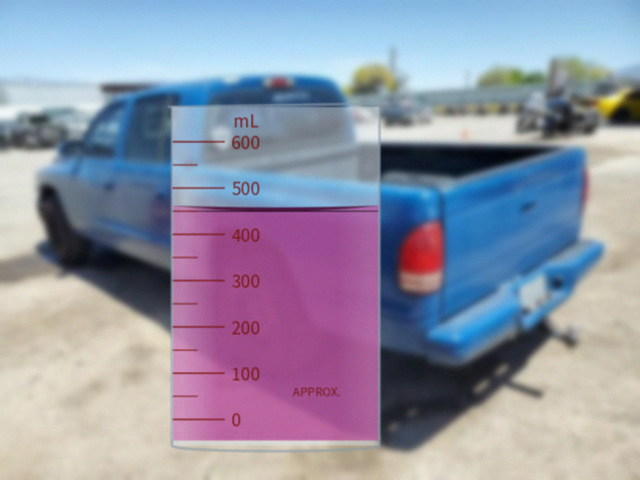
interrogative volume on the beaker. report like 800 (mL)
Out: 450 (mL)
